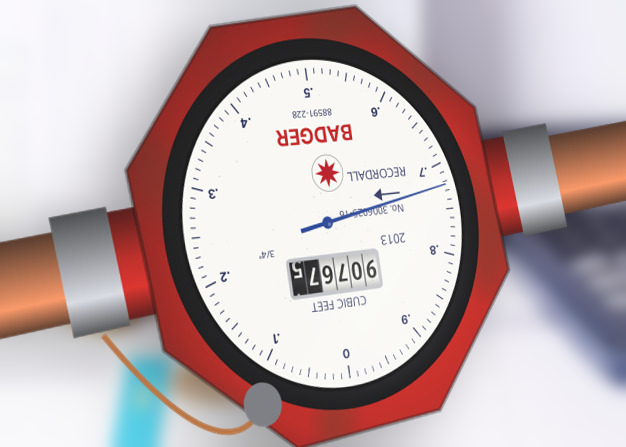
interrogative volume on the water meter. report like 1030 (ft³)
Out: 907674.72 (ft³)
